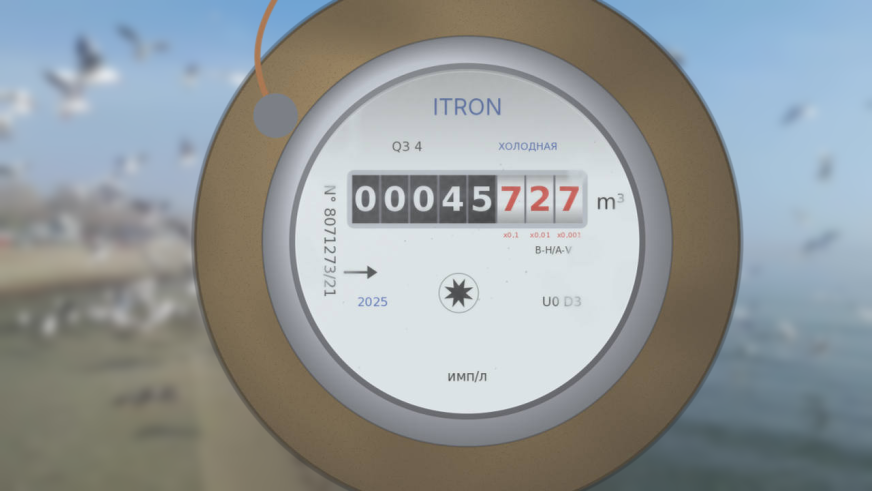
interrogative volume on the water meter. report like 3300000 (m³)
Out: 45.727 (m³)
